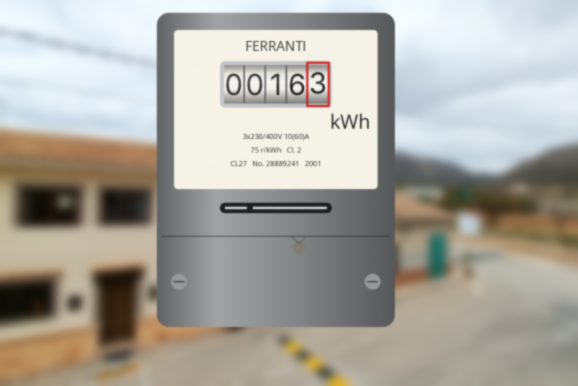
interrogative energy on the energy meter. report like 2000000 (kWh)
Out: 16.3 (kWh)
